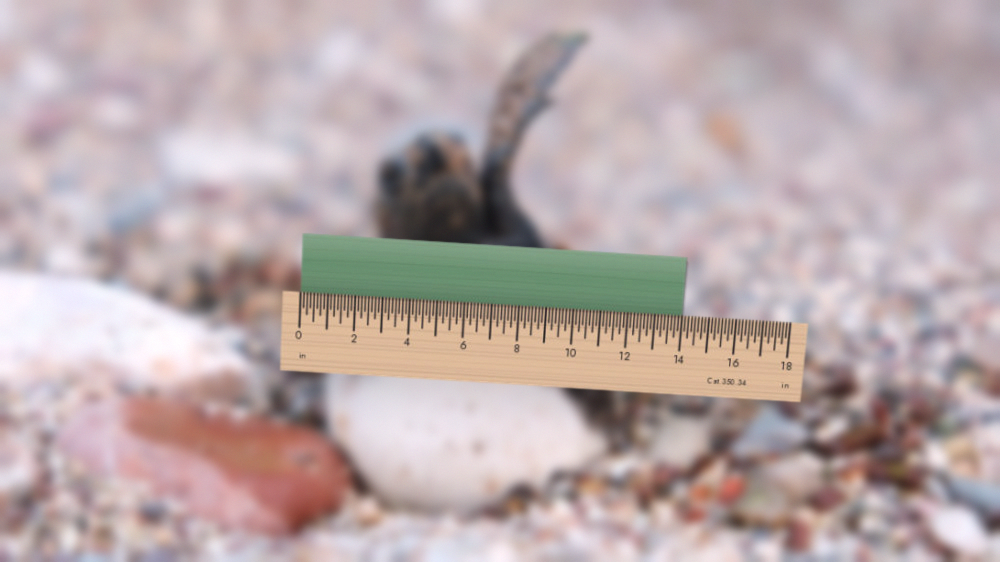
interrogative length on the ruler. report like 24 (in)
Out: 14 (in)
